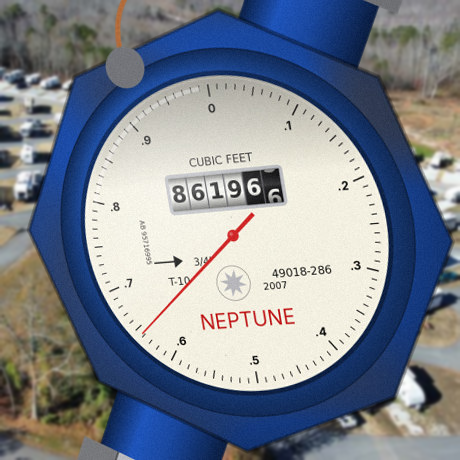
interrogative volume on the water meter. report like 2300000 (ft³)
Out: 861965.64 (ft³)
